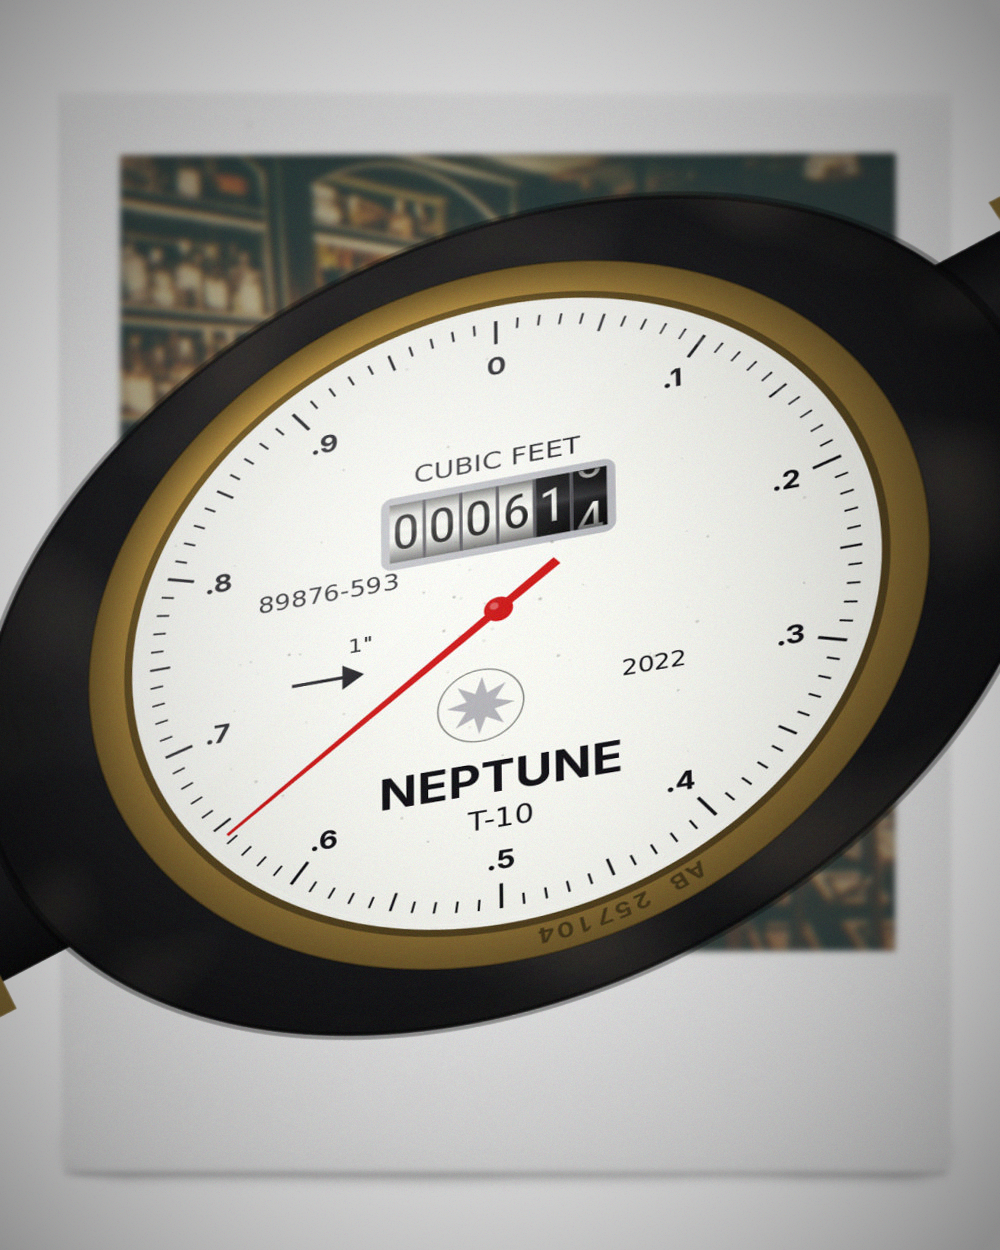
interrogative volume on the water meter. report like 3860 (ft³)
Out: 613.64 (ft³)
